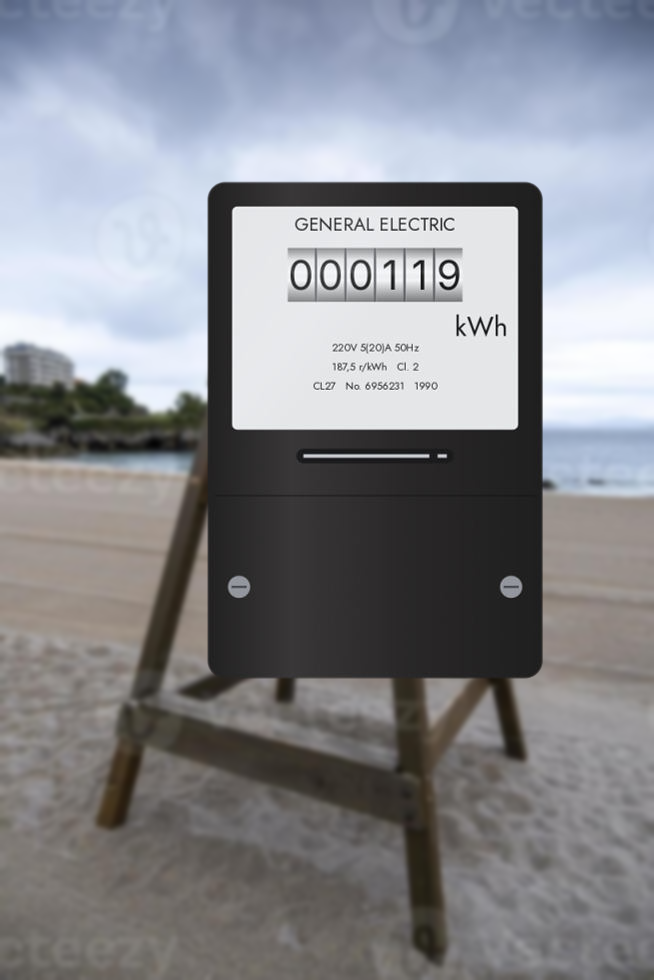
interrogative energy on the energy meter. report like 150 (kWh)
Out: 119 (kWh)
